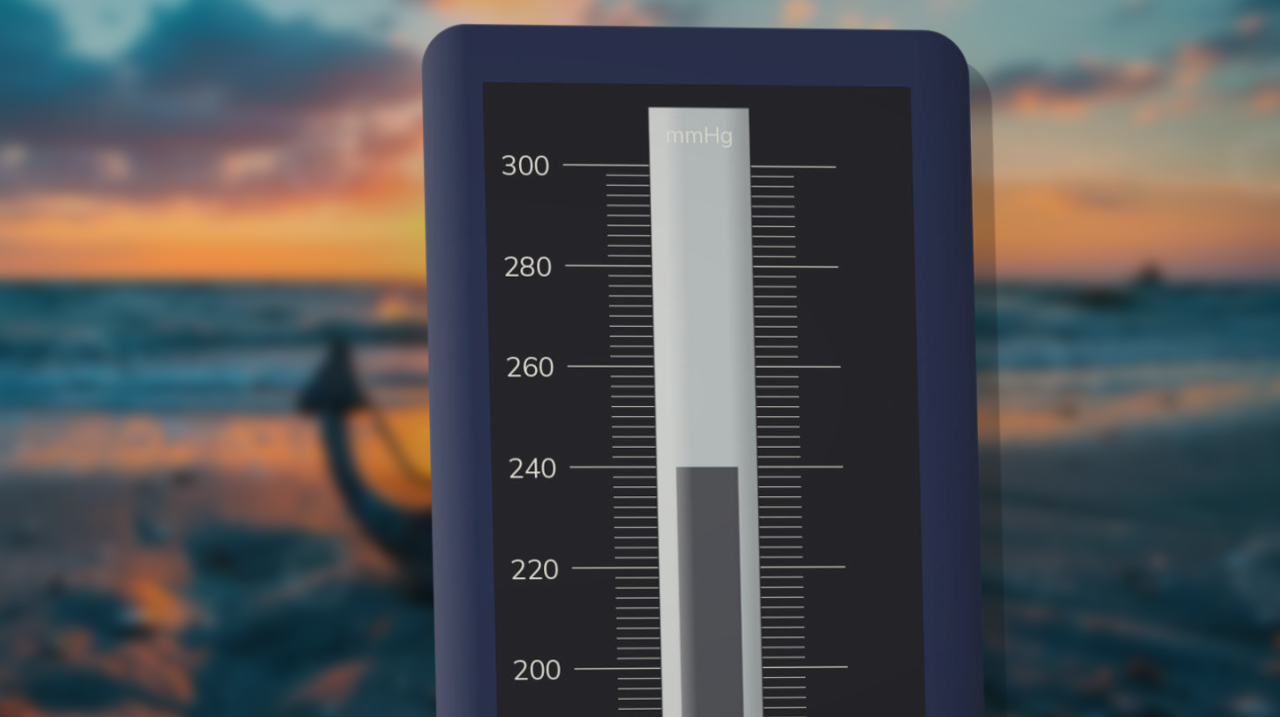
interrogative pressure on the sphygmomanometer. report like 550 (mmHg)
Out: 240 (mmHg)
